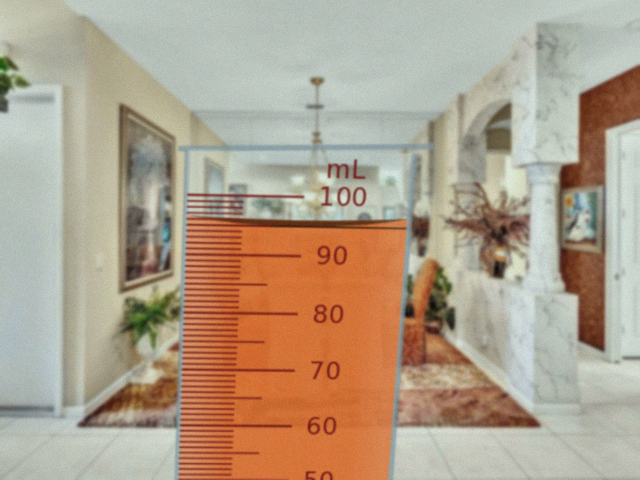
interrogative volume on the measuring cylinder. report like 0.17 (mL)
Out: 95 (mL)
